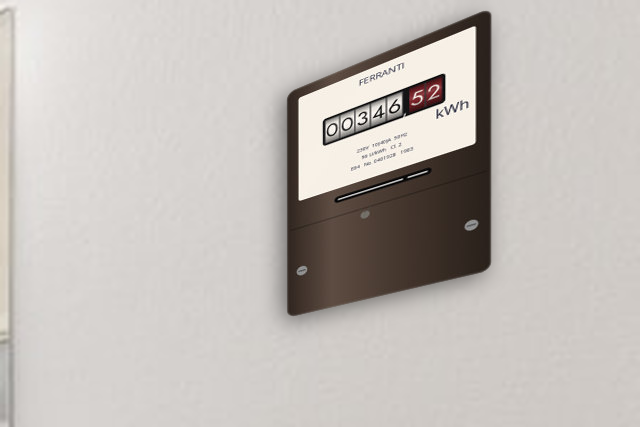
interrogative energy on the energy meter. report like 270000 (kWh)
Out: 346.52 (kWh)
